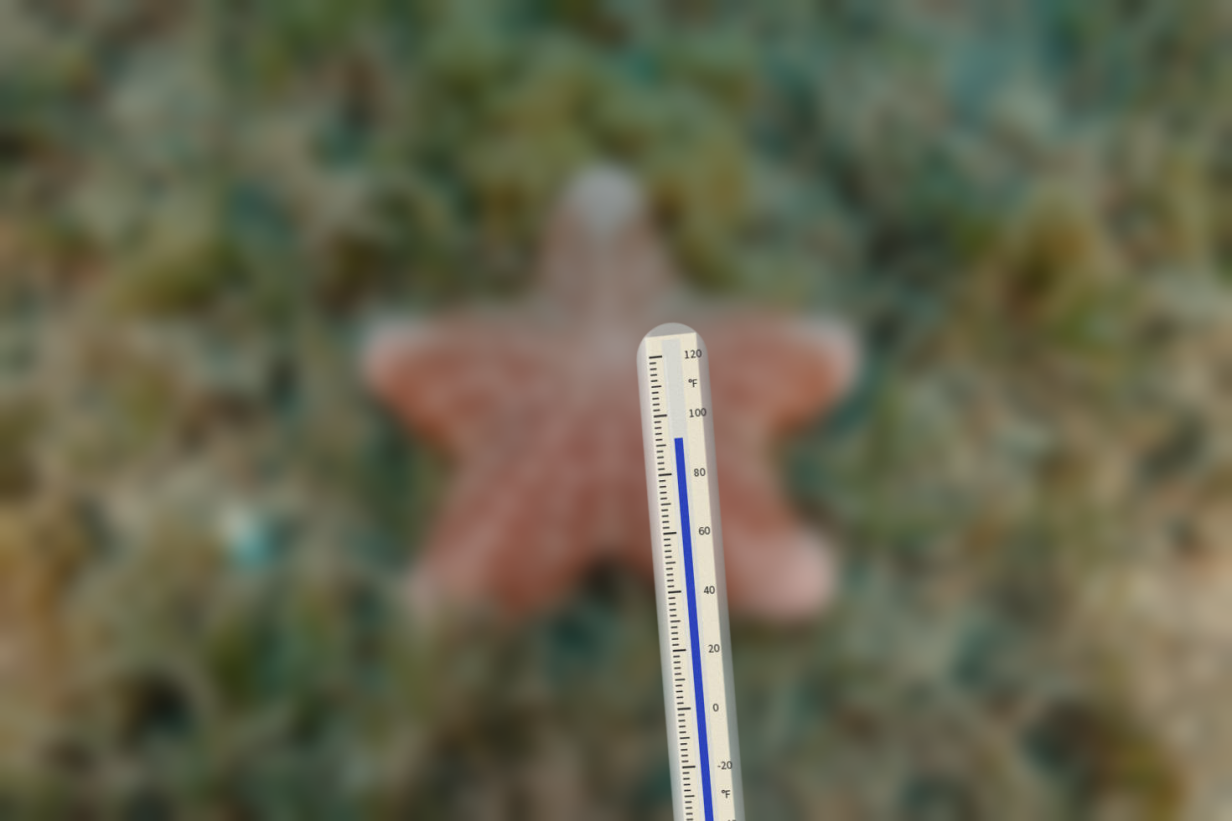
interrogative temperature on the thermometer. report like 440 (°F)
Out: 92 (°F)
